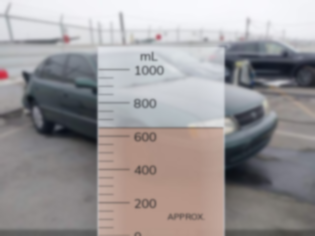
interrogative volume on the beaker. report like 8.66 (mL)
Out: 650 (mL)
